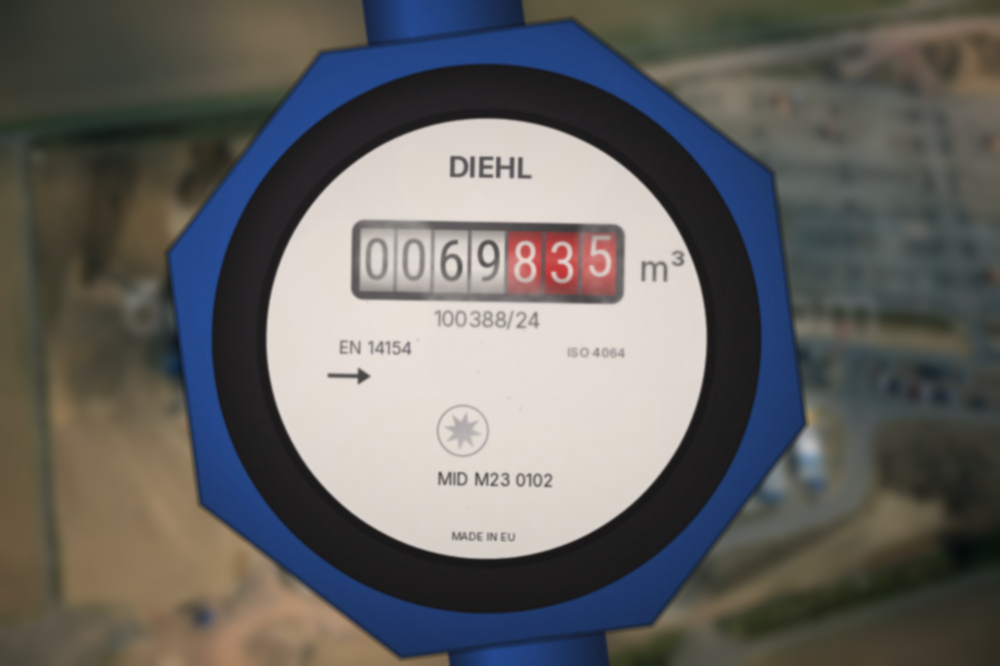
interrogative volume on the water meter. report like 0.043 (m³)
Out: 69.835 (m³)
